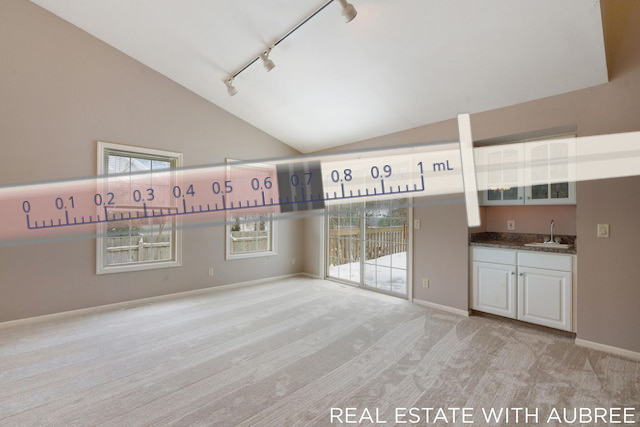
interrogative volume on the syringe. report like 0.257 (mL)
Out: 0.64 (mL)
